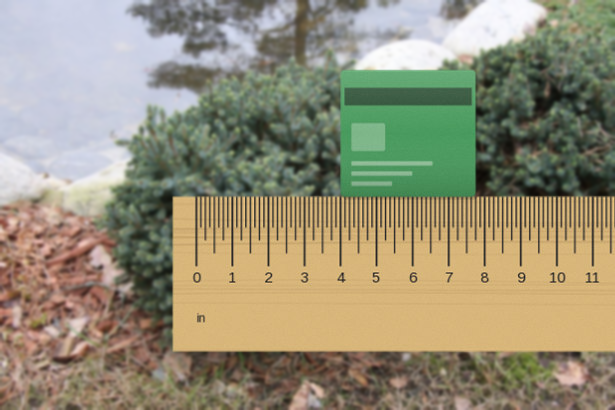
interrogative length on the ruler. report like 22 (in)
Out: 3.75 (in)
